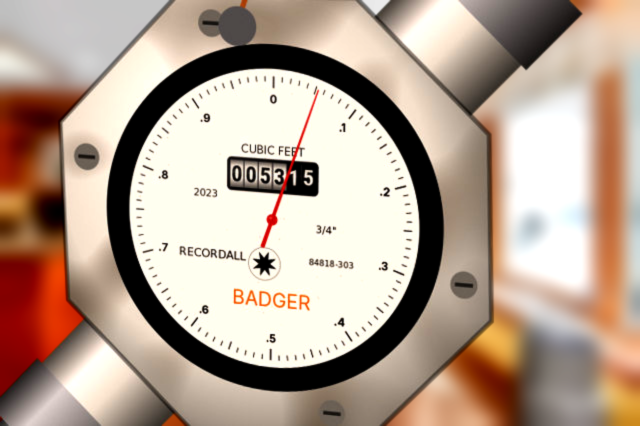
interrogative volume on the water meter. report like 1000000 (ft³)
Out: 5315.05 (ft³)
